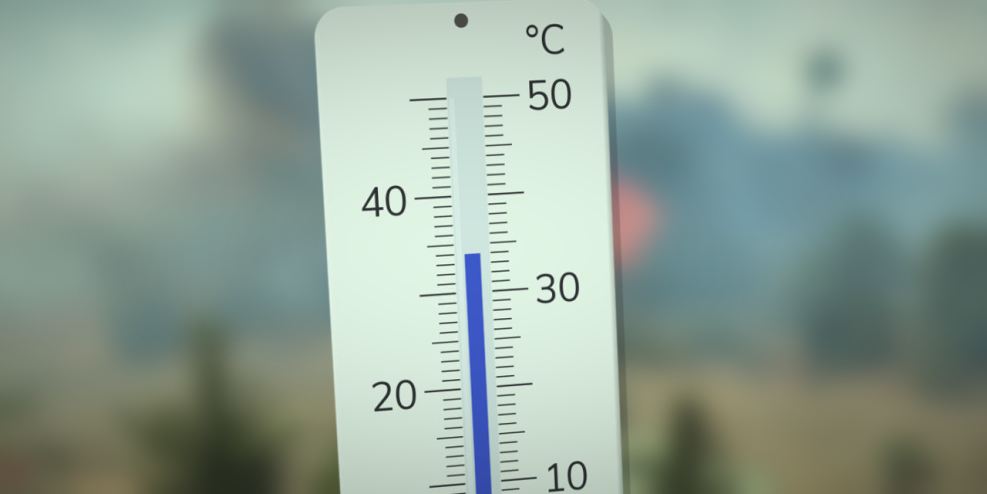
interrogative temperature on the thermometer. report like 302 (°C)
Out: 34 (°C)
